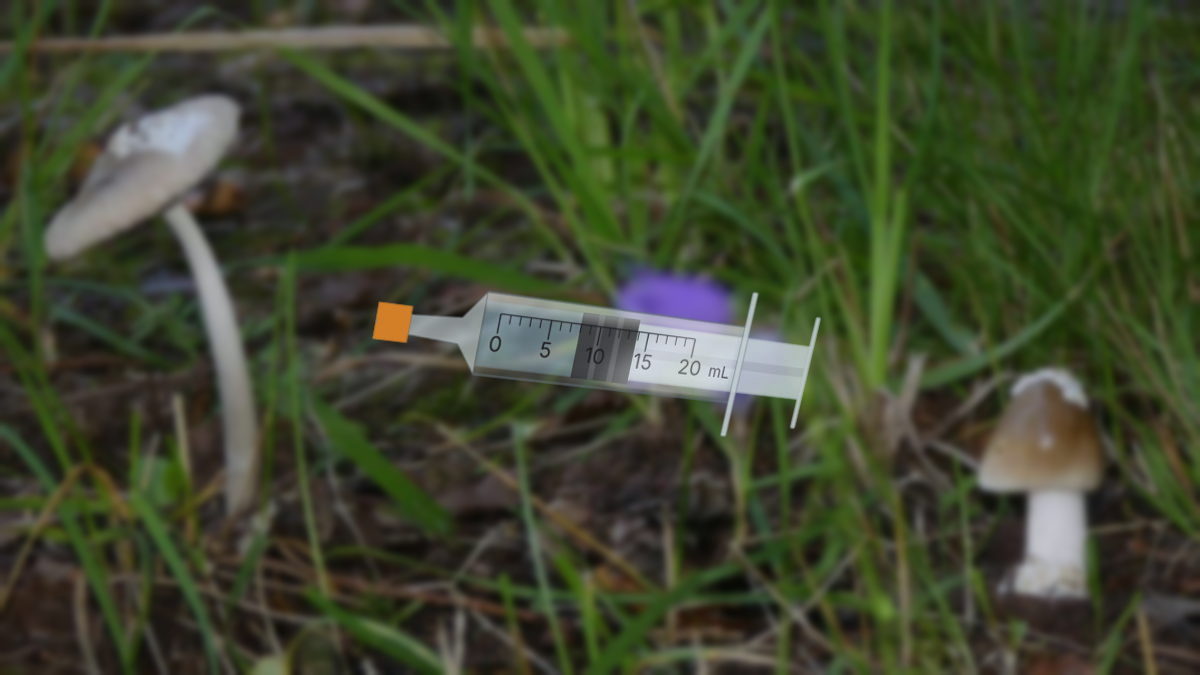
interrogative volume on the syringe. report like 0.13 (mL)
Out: 8 (mL)
